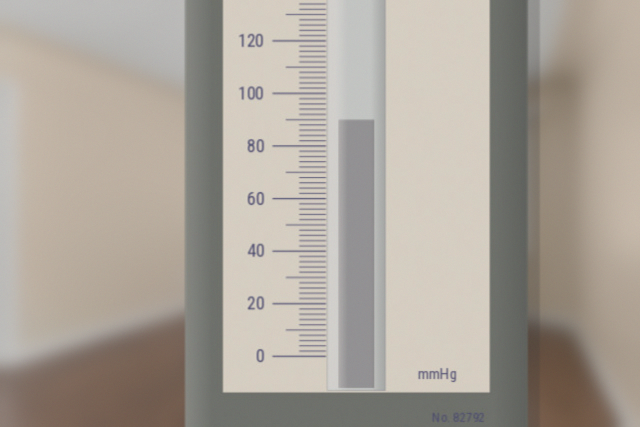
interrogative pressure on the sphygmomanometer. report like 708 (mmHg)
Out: 90 (mmHg)
